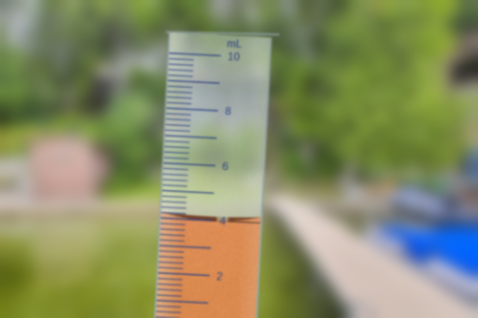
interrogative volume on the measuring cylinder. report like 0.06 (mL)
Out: 4 (mL)
